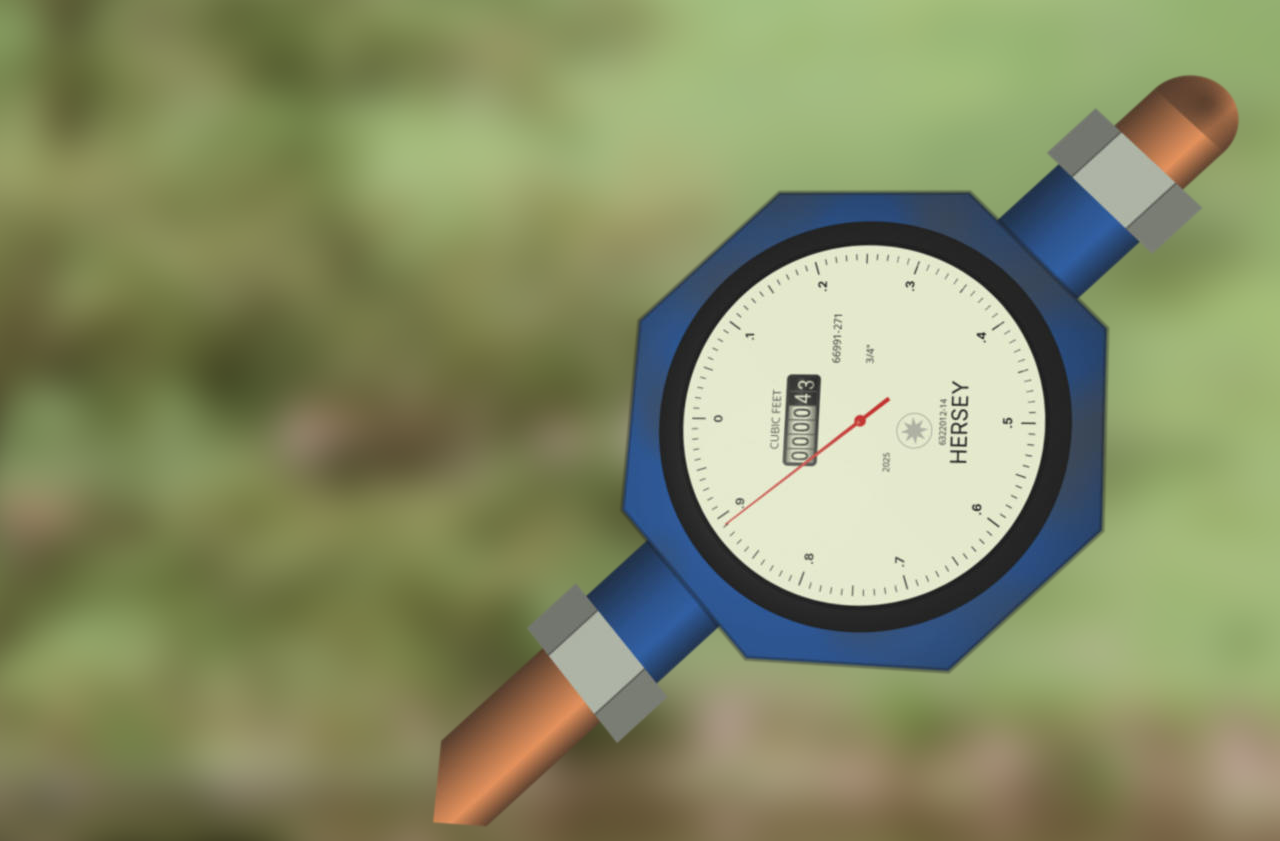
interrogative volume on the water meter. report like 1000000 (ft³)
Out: 42.89 (ft³)
